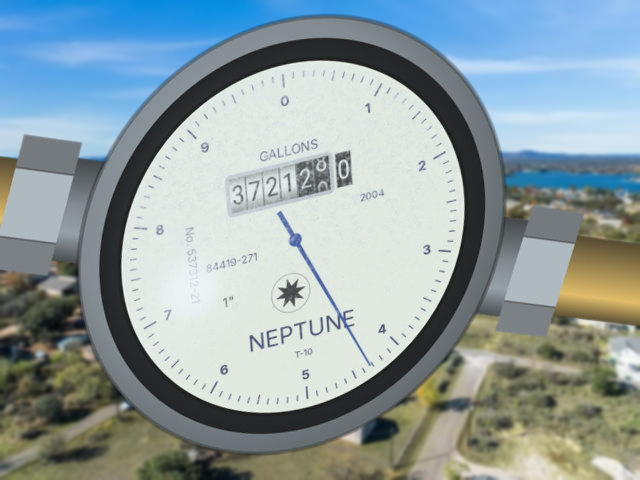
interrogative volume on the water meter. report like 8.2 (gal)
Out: 3721284.3 (gal)
